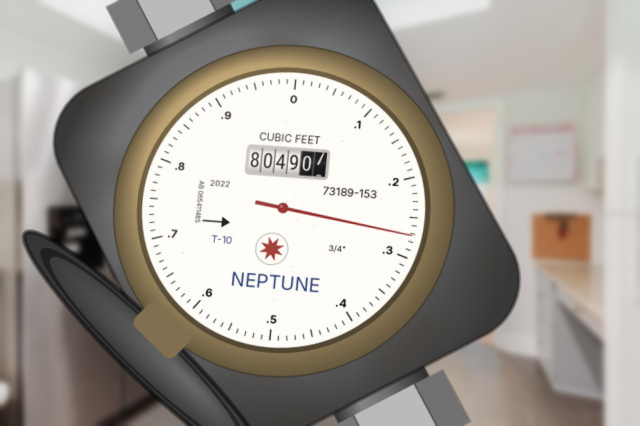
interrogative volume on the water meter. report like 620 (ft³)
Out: 804907.27 (ft³)
